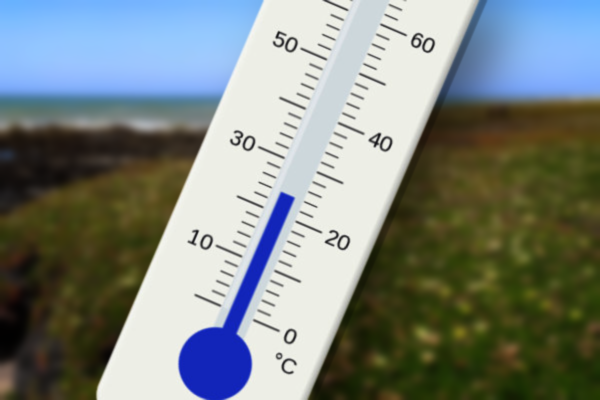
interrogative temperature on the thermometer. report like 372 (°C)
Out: 24 (°C)
